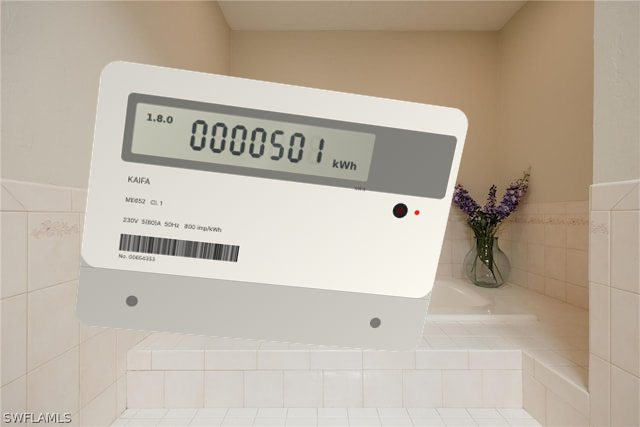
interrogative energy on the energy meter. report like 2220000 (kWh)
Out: 501 (kWh)
